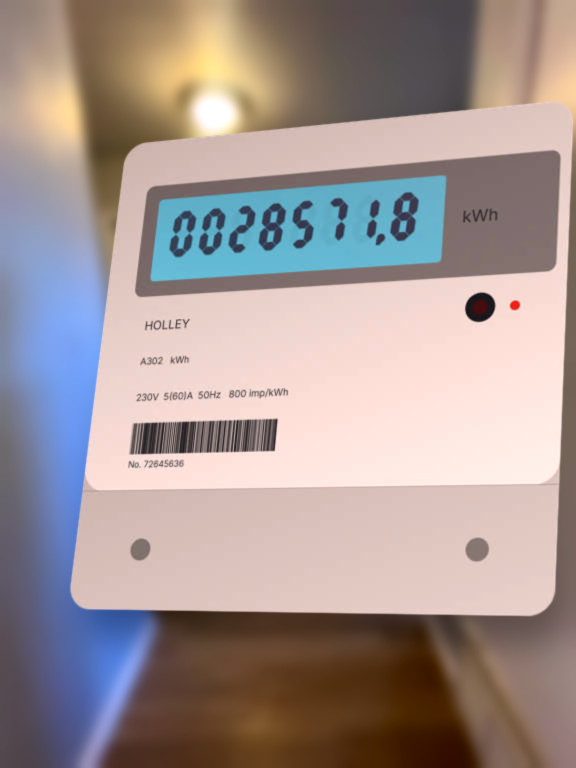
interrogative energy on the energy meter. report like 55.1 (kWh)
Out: 28571.8 (kWh)
